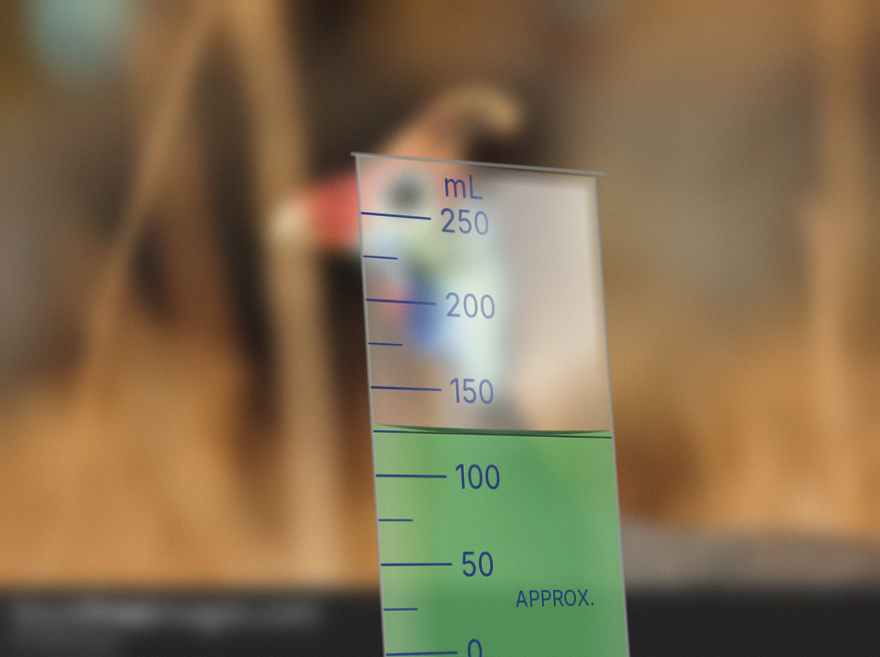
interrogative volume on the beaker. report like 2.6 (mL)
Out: 125 (mL)
